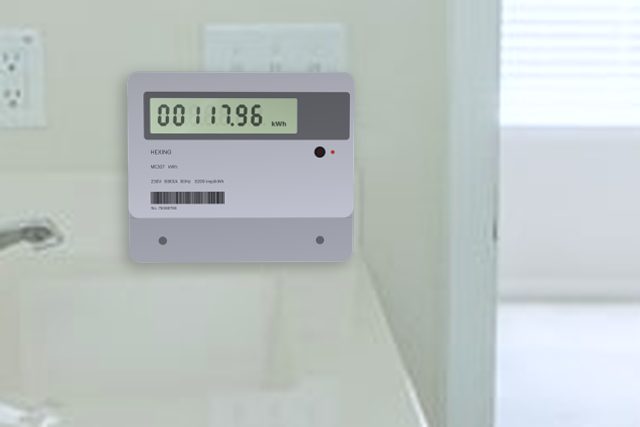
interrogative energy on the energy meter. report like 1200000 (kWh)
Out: 117.96 (kWh)
